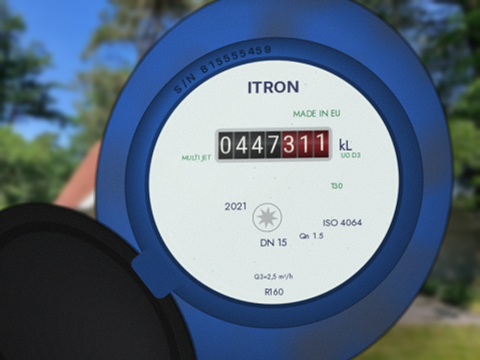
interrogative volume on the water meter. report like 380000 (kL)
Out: 447.311 (kL)
